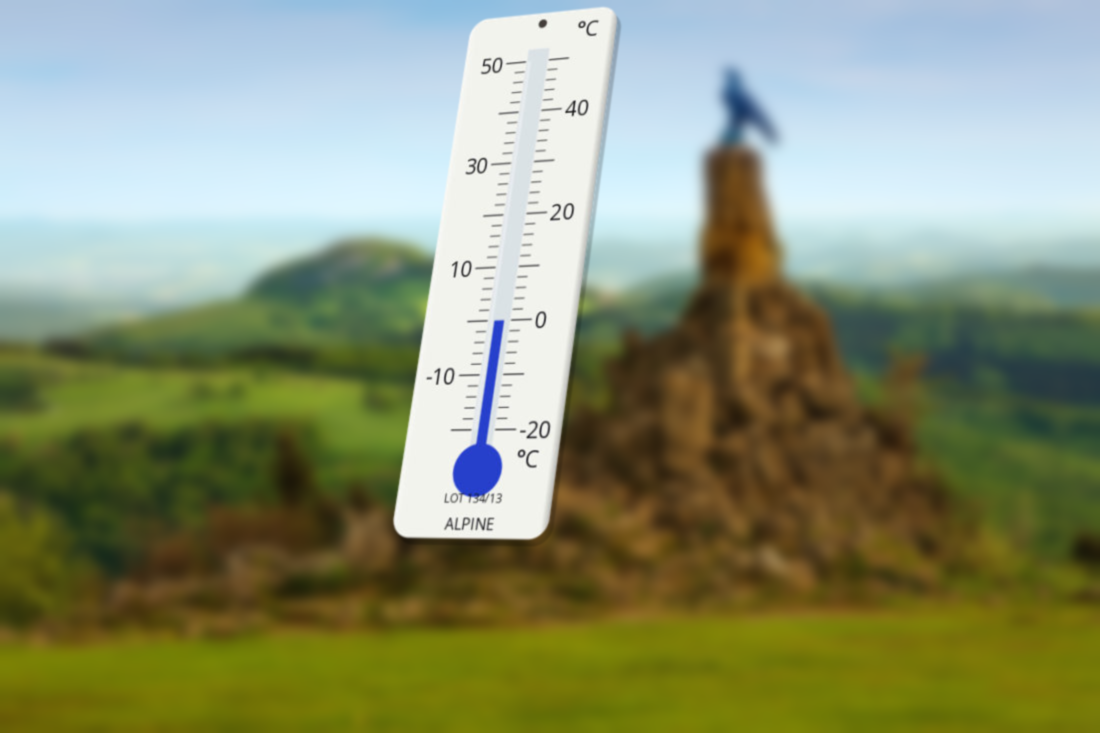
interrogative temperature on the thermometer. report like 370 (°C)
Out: 0 (°C)
